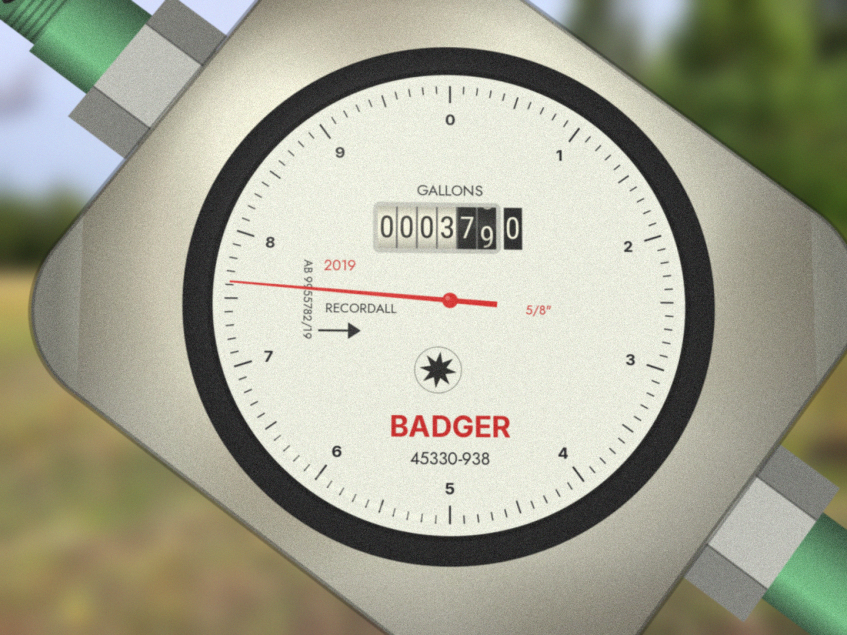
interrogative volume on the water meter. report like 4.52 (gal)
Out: 3787.6 (gal)
